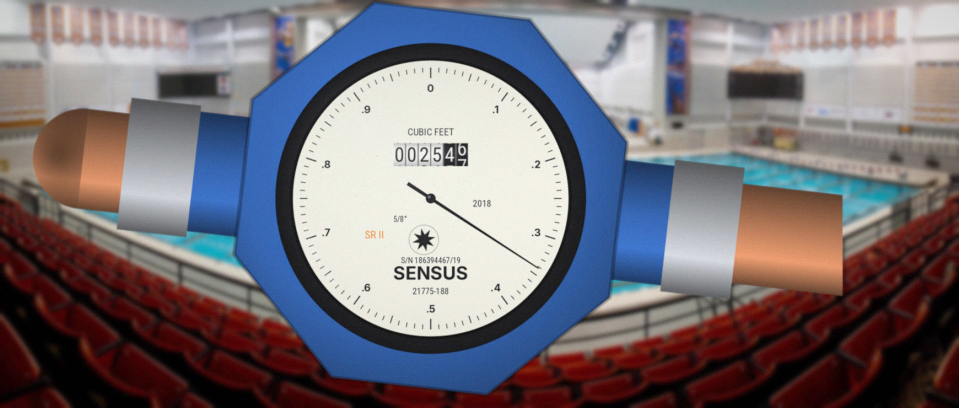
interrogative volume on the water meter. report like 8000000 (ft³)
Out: 2546.34 (ft³)
